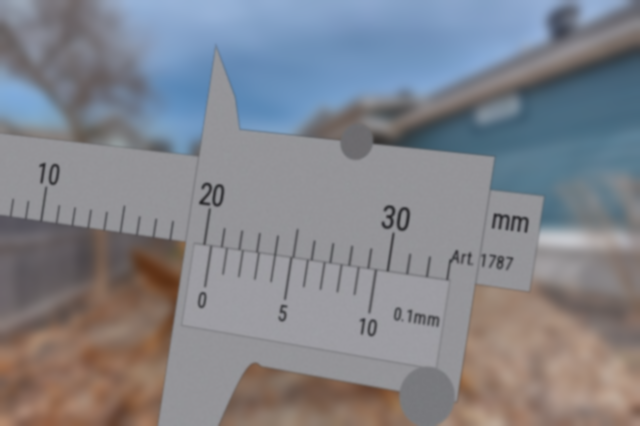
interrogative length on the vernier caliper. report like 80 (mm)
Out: 20.4 (mm)
